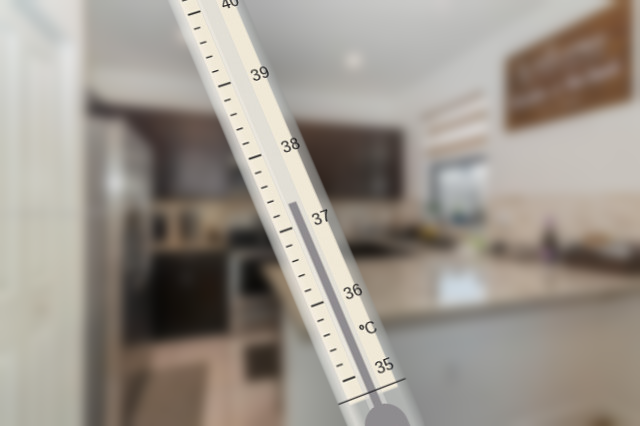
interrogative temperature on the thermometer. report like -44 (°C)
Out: 37.3 (°C)
